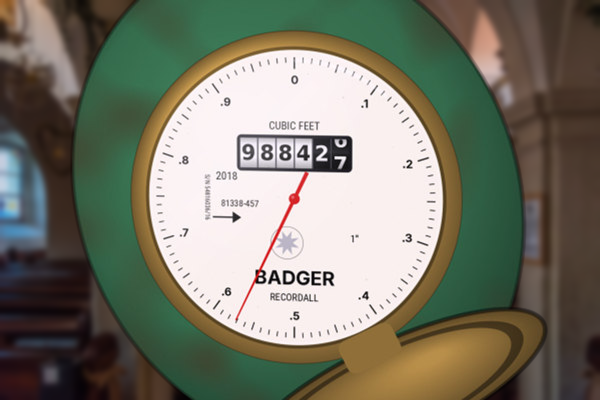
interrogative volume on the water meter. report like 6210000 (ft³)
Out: 988426.57 (ft³)
